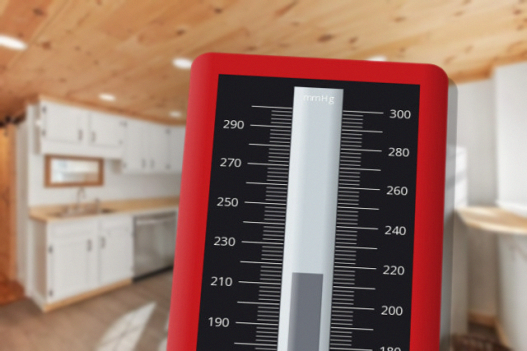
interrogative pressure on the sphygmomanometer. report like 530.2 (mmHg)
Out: 216 (mmHg)
